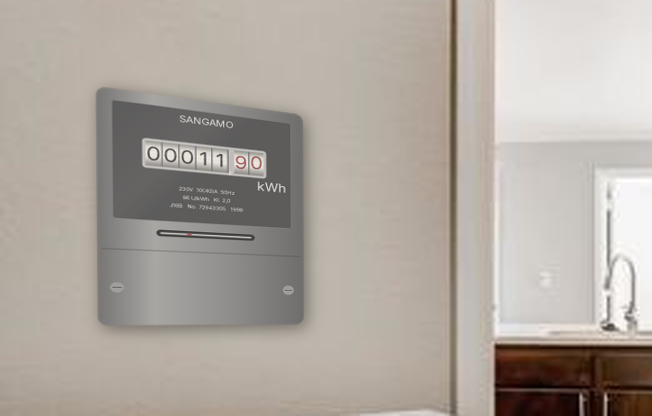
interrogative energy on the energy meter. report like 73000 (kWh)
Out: 11.90 (kWh)
